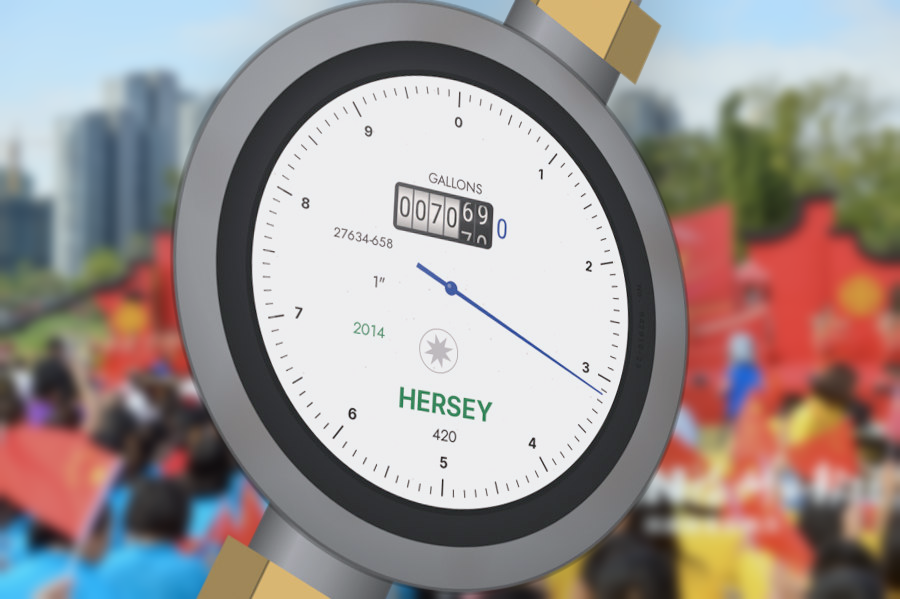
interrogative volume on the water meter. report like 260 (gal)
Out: 70693.1 (gal)
